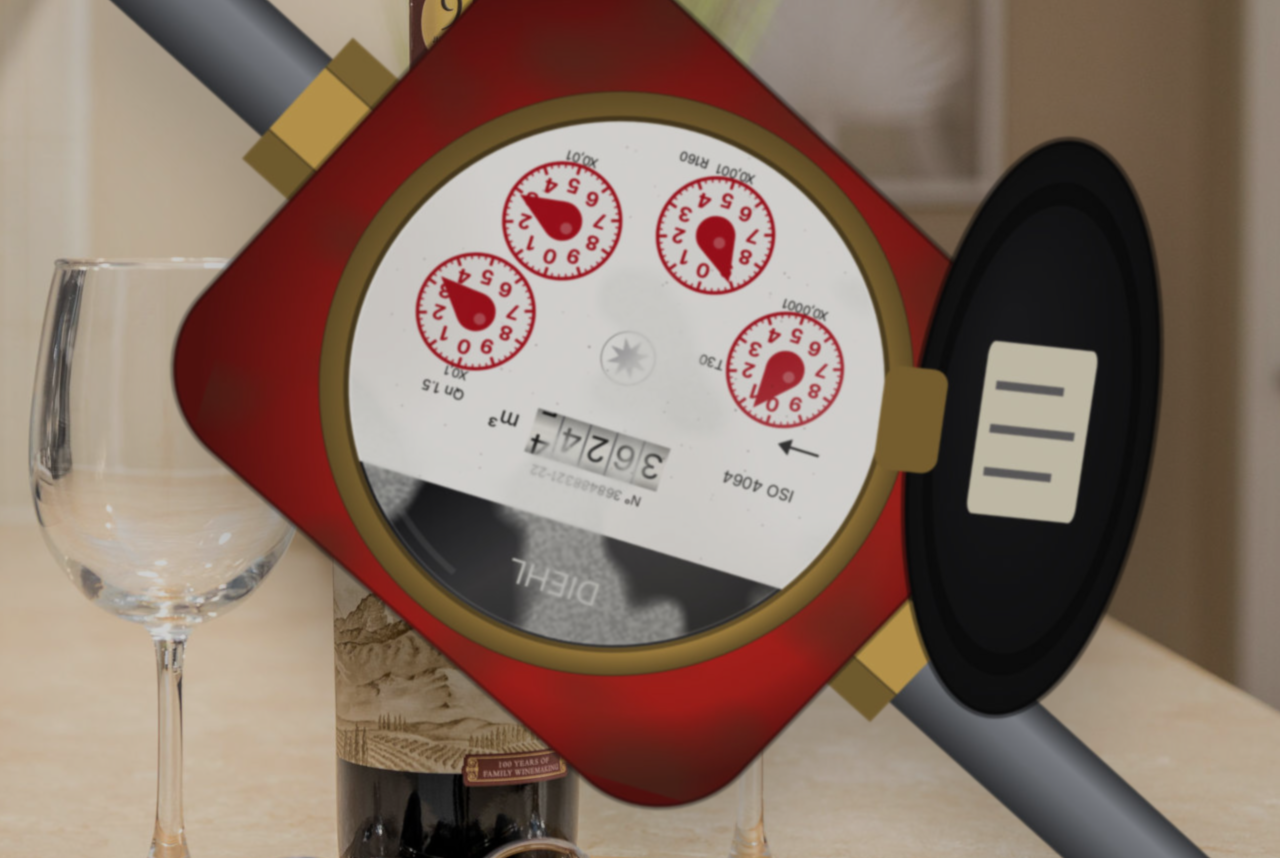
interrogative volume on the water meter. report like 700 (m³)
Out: 36244.3290 (m³)
